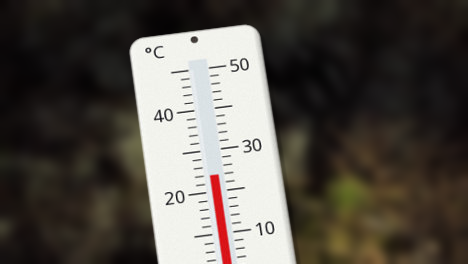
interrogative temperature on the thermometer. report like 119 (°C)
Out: 24 (°C)
